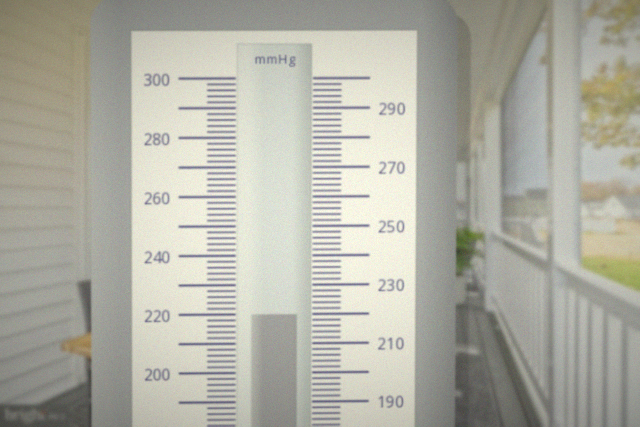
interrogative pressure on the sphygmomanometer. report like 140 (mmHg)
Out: 220 (mmHg)
